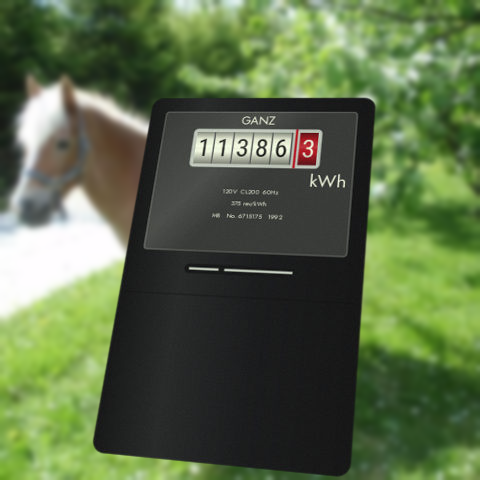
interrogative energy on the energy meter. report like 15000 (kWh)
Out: 11386.3 (kWh)
